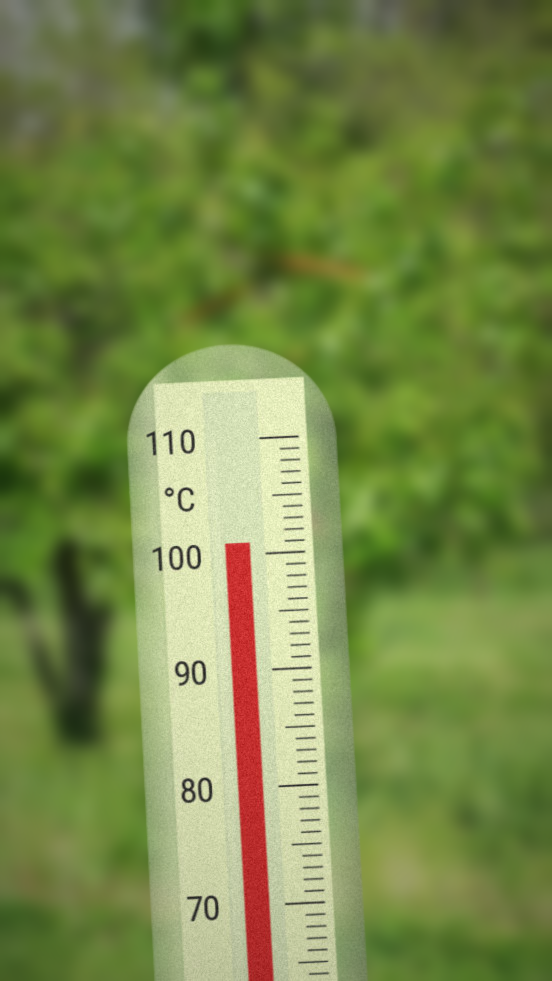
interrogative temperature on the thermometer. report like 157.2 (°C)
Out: 101 (°C)
